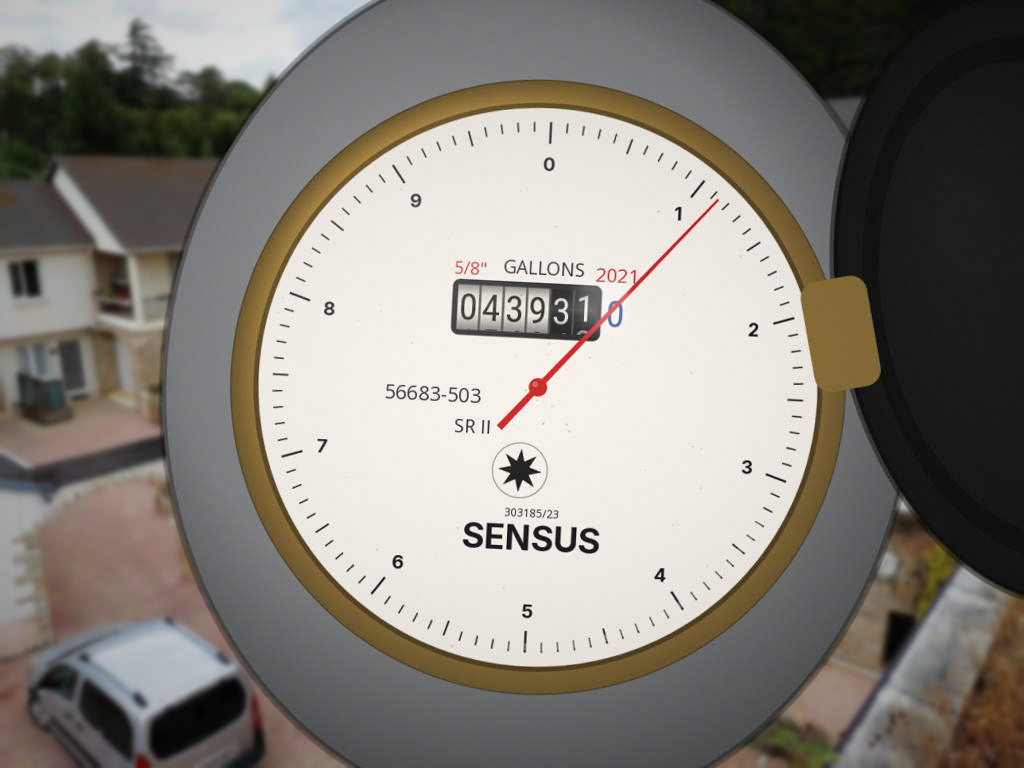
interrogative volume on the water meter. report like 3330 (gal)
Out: 439311.1 (gal)
